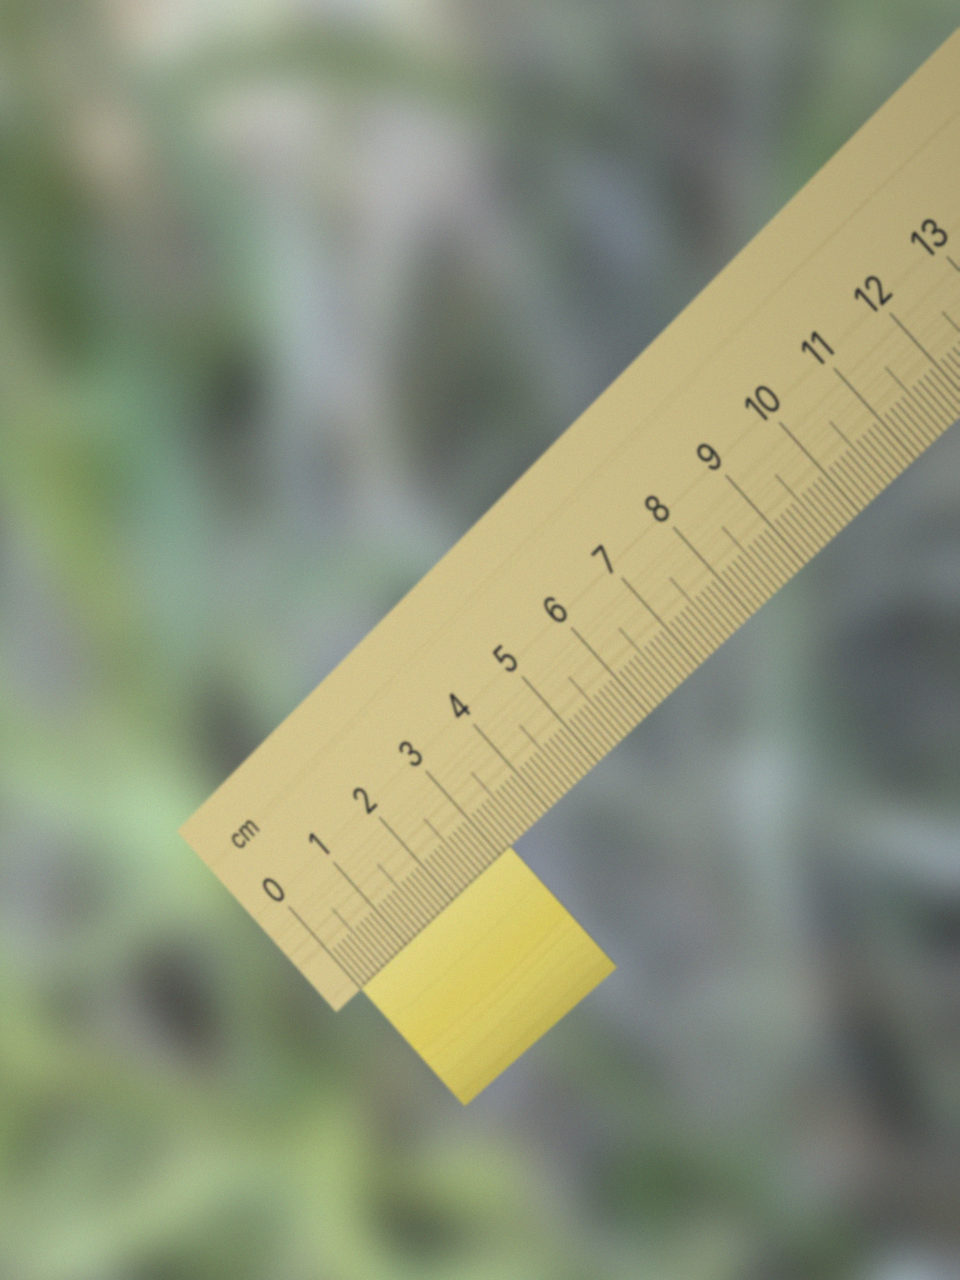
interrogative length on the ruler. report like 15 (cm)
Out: 3.2 (cm)
